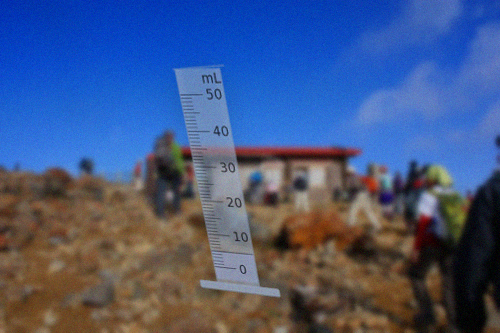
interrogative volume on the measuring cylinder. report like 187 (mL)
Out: 5 (mL)
